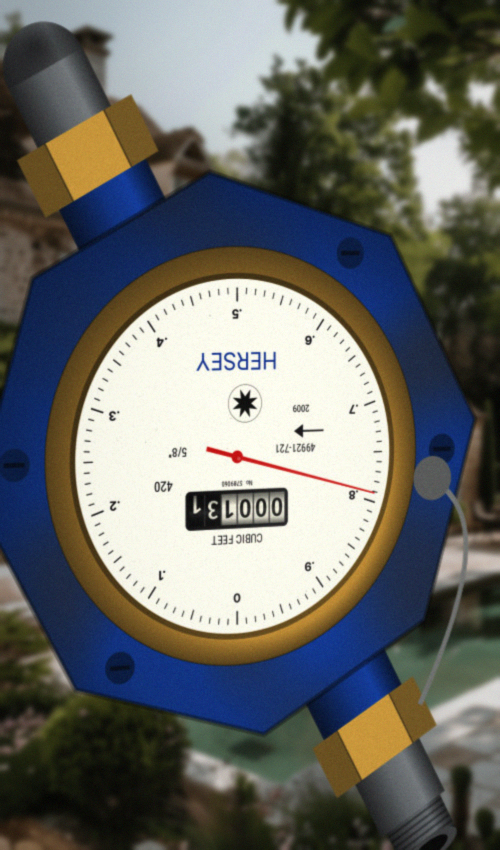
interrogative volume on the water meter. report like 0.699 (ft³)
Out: 130.79 (ft³)
